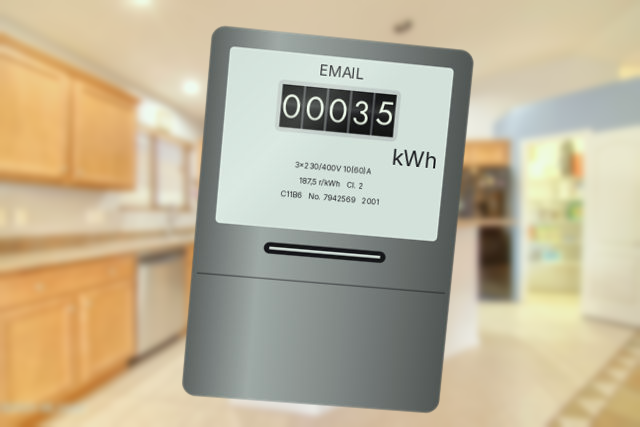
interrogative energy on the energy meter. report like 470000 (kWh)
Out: 35 (kWh)
